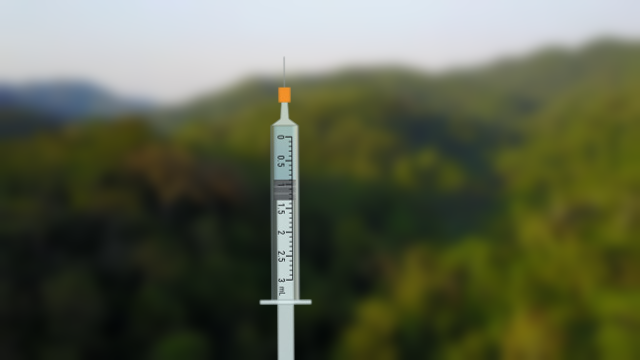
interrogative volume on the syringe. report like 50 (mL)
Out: 0.9 (mL)
